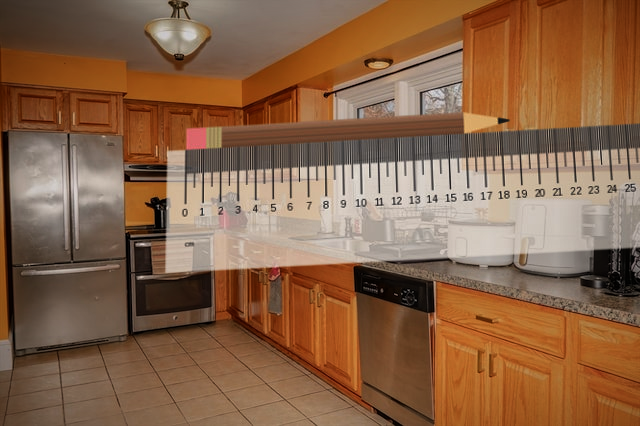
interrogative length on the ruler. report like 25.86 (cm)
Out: 18.5 (cm)
